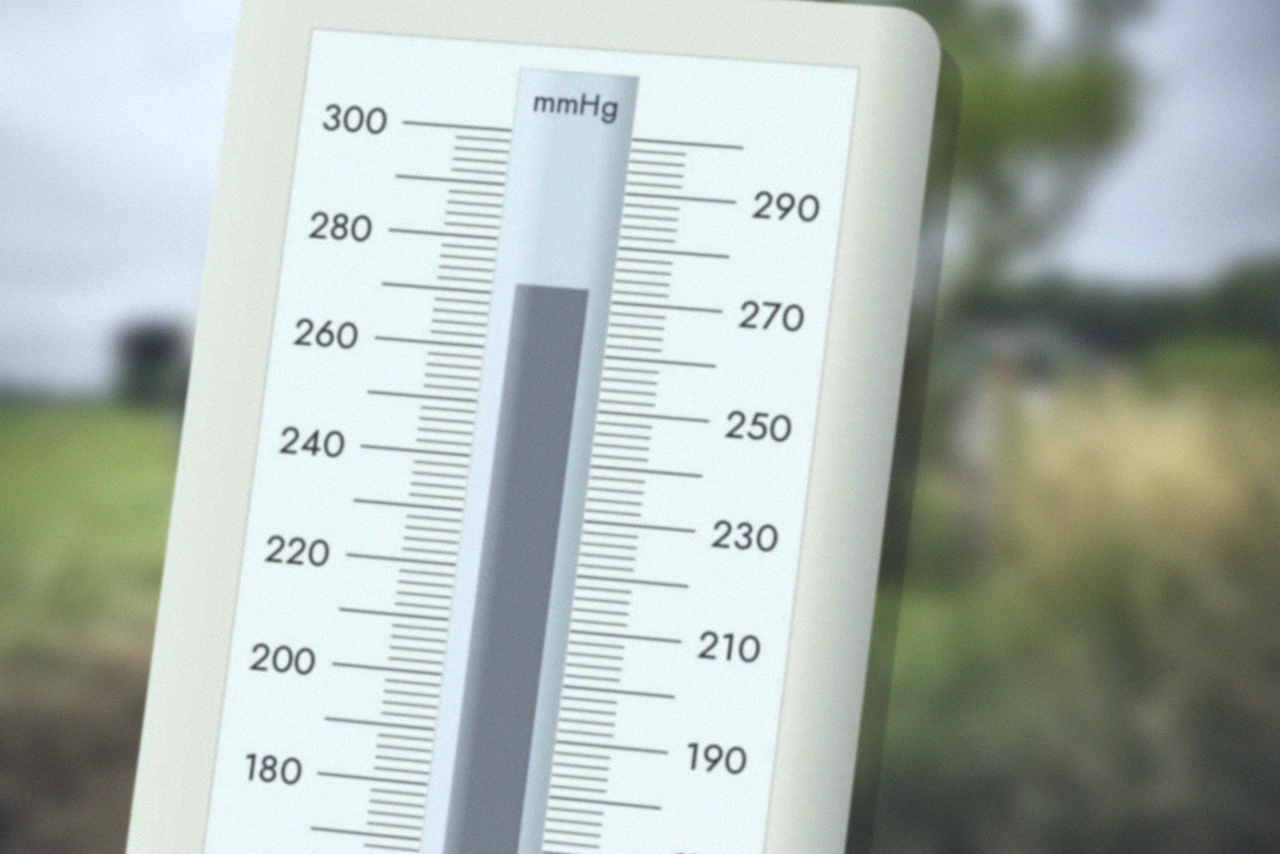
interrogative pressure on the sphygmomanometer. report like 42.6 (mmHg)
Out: 272 (mmHg)
